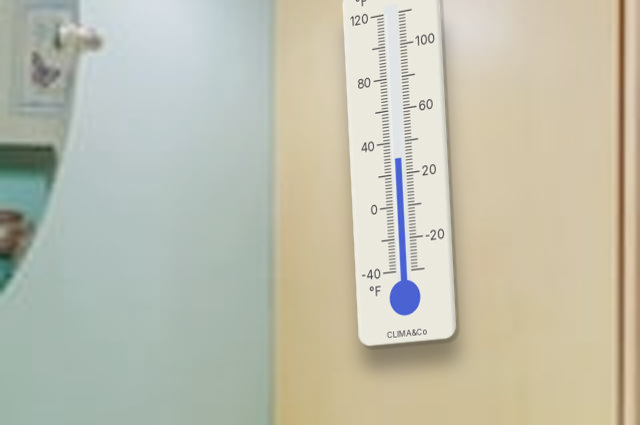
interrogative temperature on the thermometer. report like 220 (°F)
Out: 30 (°F)
